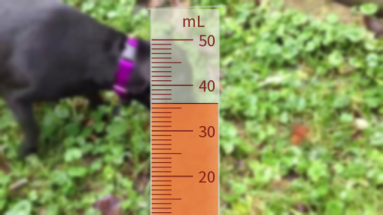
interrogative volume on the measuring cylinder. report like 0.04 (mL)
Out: 36 (mL)
